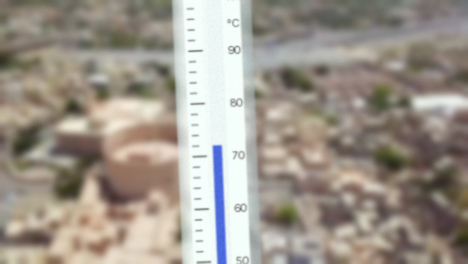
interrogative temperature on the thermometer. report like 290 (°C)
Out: 72 (°C)
